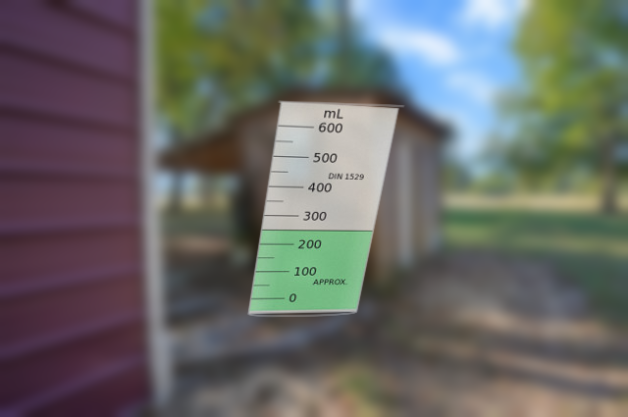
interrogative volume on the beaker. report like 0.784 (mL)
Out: 250 (mL)
